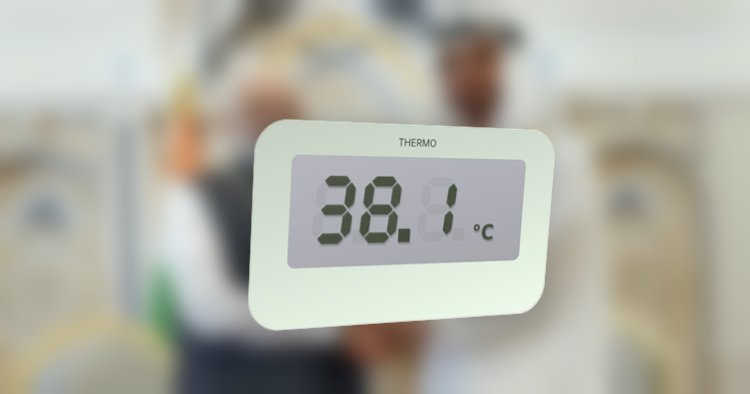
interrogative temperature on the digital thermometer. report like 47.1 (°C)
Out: 38.1 (°C)
